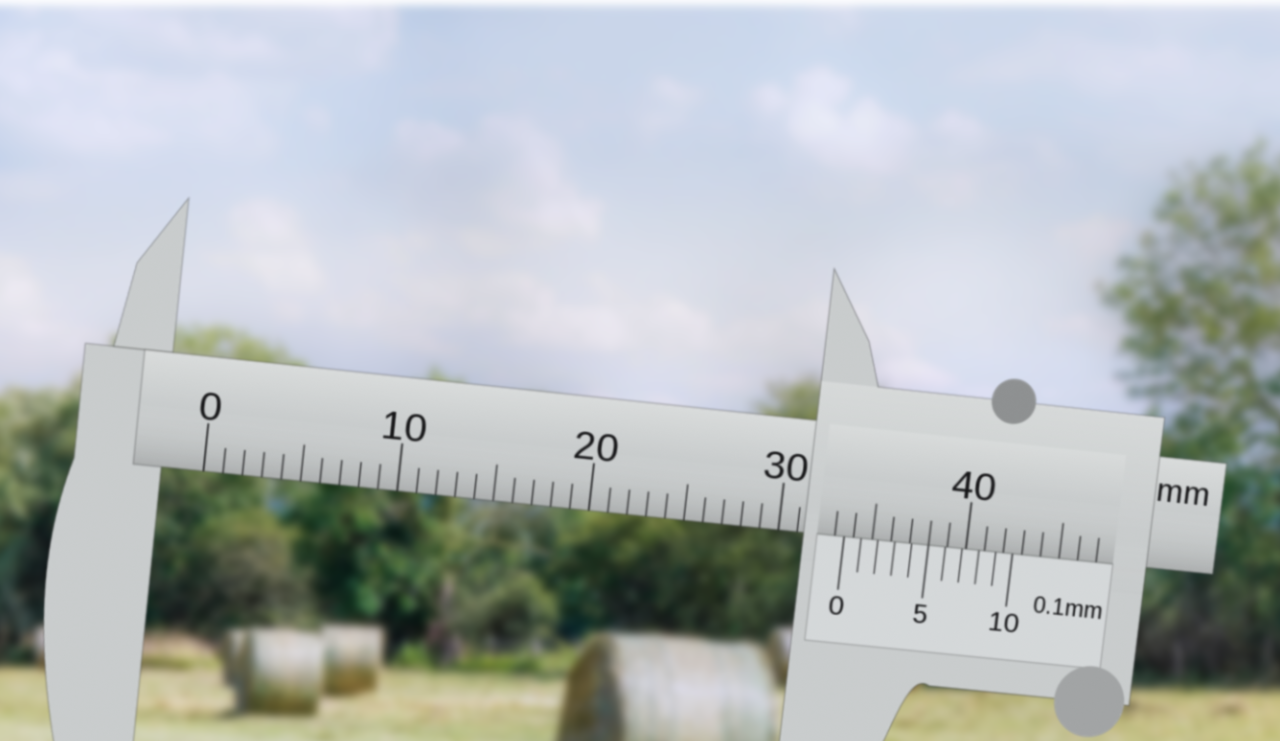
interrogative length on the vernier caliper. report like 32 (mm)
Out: 33.5 (mm)
